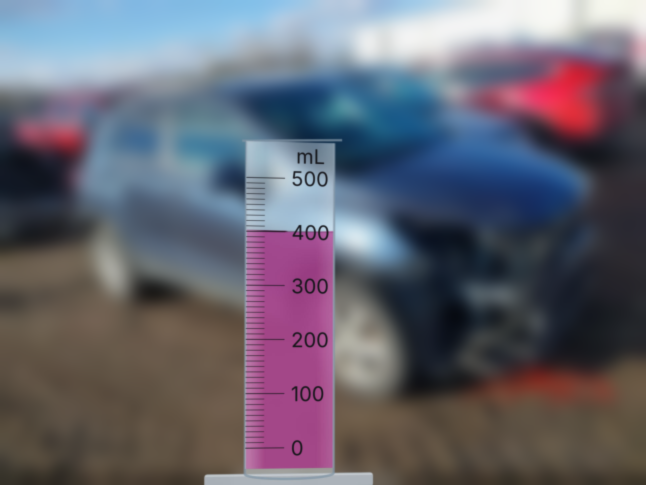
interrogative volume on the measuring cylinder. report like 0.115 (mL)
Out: 400 (mL)
